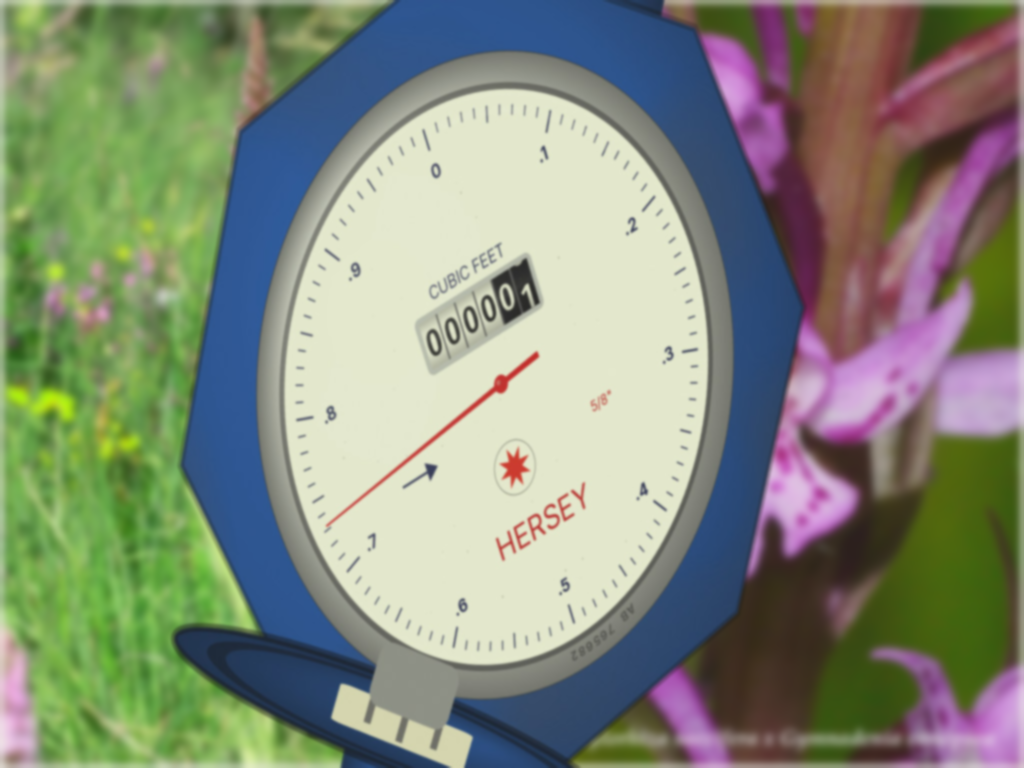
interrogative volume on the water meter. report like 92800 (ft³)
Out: 0.73 (ft³)
